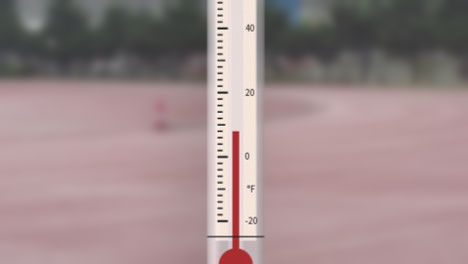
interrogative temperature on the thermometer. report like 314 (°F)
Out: 8 (°F)
